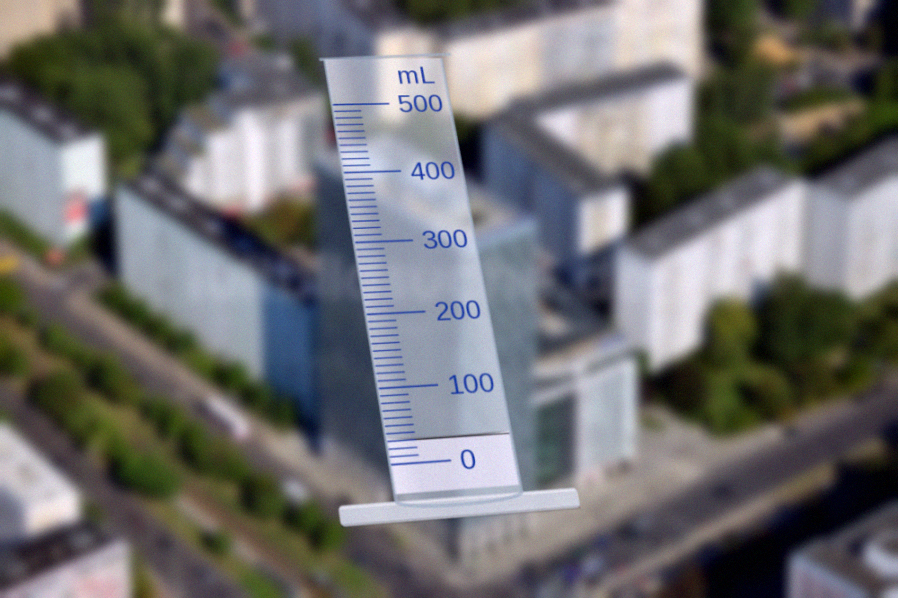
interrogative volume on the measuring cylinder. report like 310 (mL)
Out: 30 (mL)
